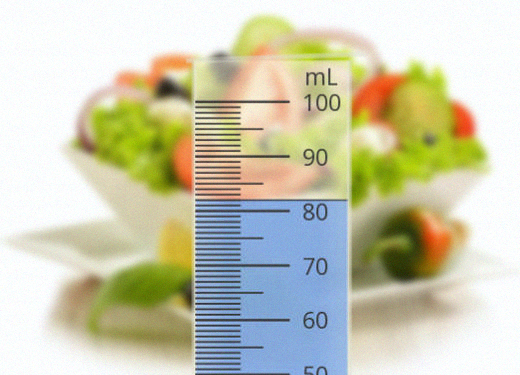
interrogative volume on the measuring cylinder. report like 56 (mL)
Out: 82 (mL)
